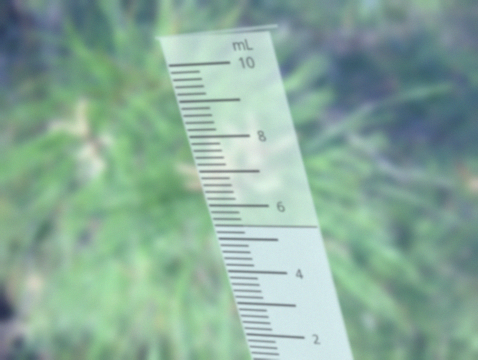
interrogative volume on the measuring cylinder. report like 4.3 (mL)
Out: 5.4 (mL)
